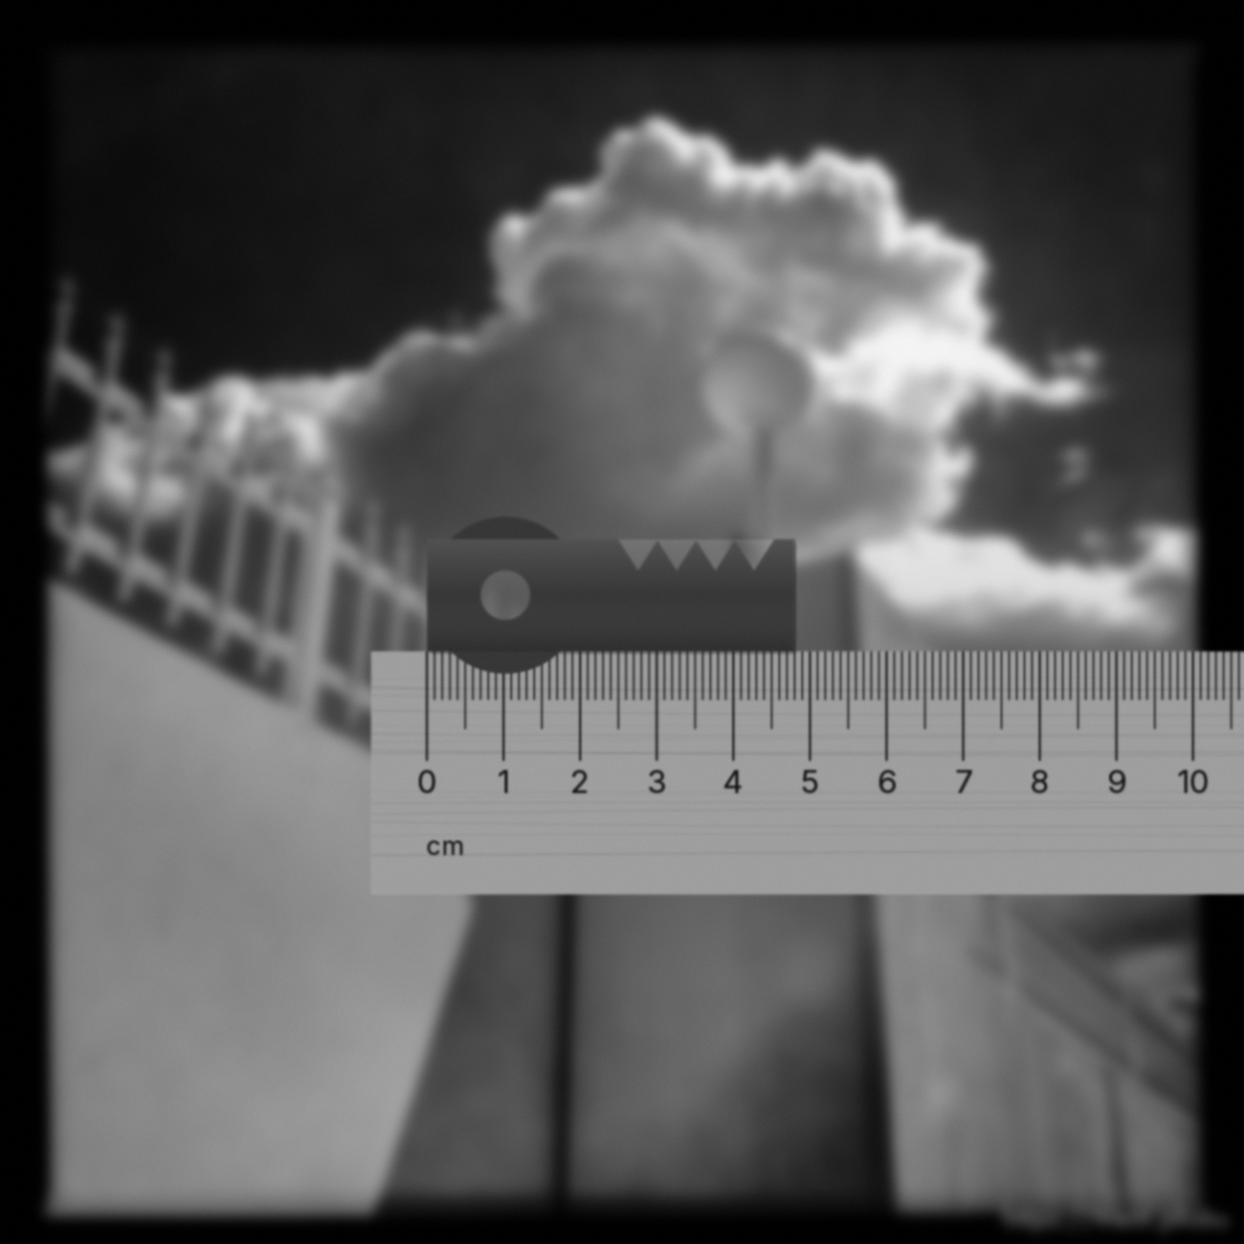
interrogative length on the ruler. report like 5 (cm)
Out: 4.8 (cm)
